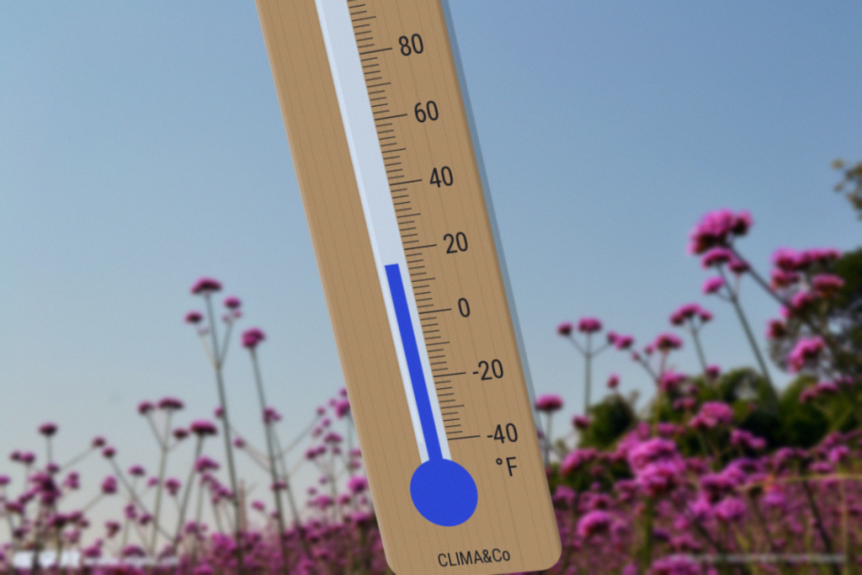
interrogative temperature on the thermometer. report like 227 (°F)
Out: 16 (°F)
